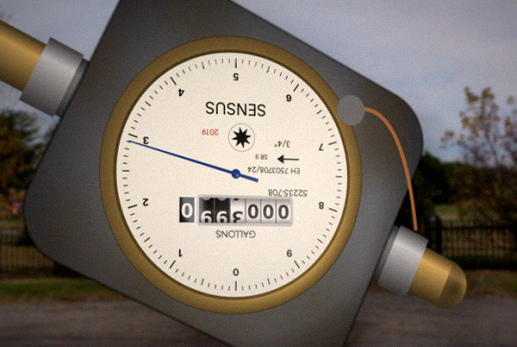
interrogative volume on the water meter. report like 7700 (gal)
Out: 3992.9 (gal)
